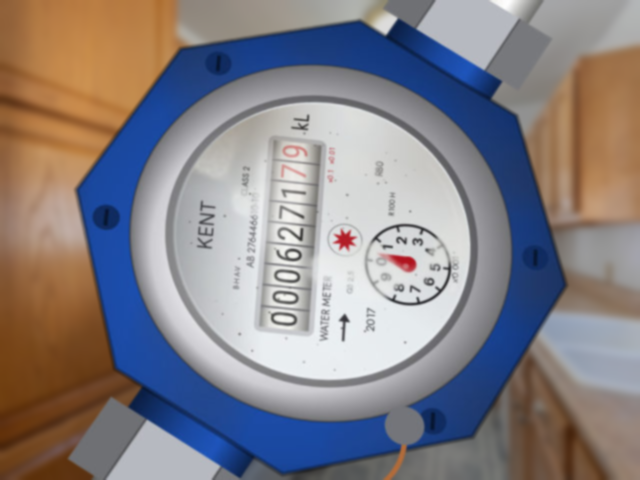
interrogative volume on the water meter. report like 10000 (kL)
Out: 6271.790 (kL)
